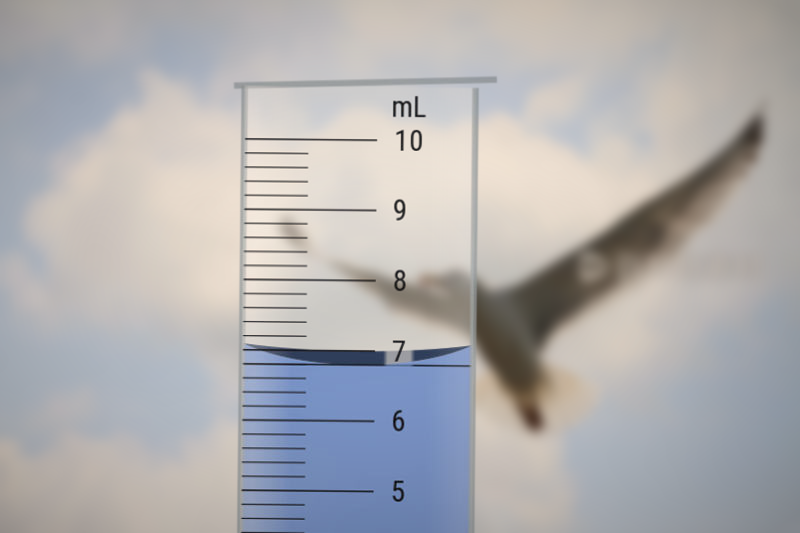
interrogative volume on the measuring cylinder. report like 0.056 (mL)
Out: 6.8 (mL)
